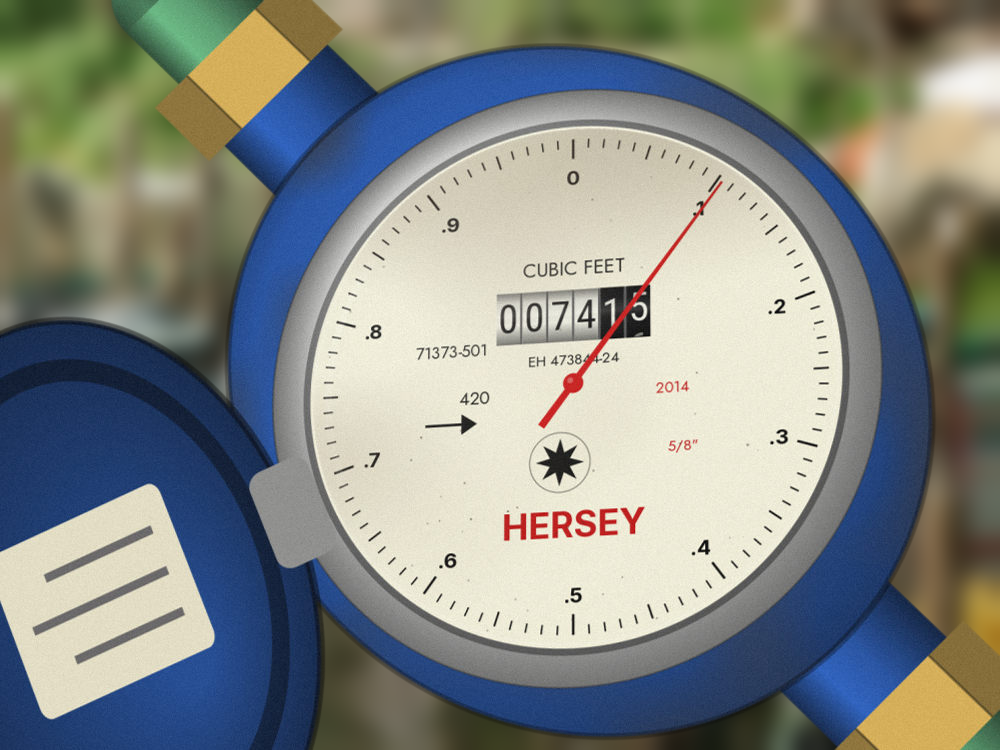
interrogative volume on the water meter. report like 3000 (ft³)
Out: 7415.10 (ft³)
